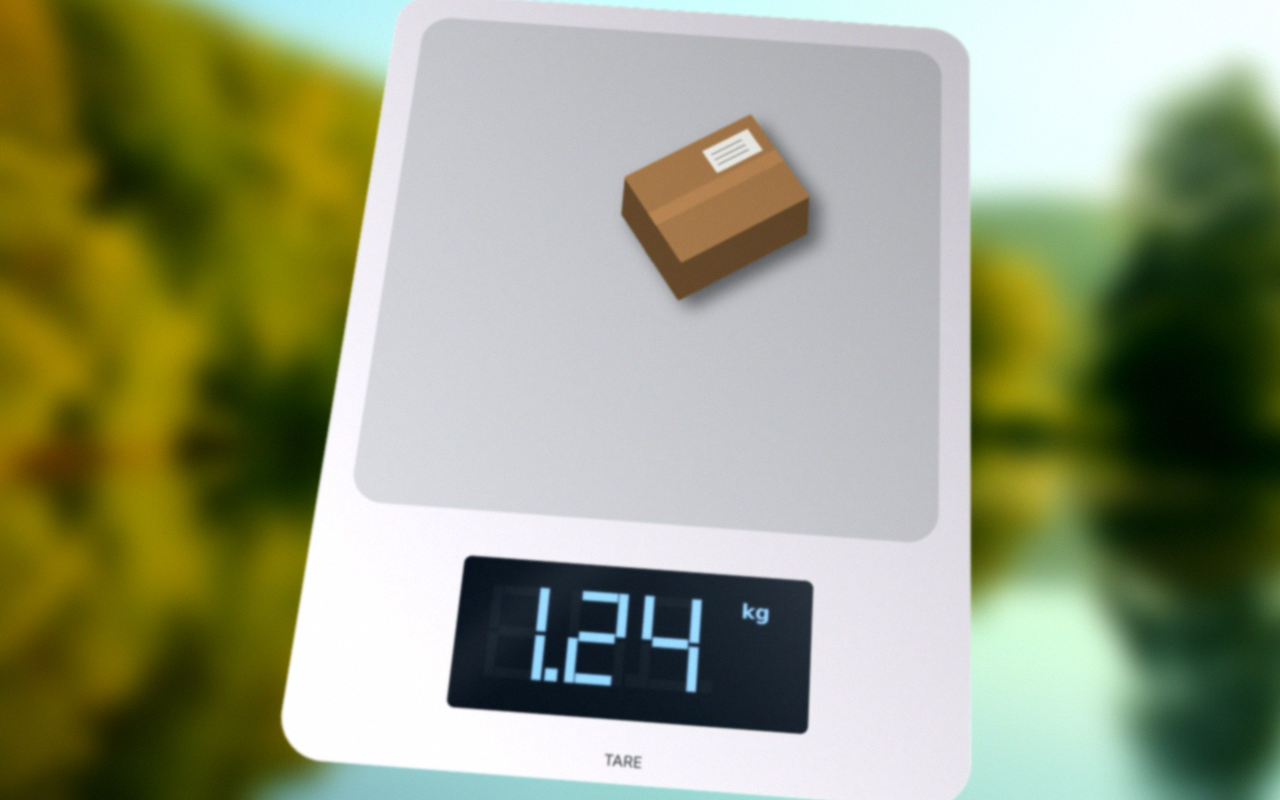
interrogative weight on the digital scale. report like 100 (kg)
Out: 1.24 (kg)
